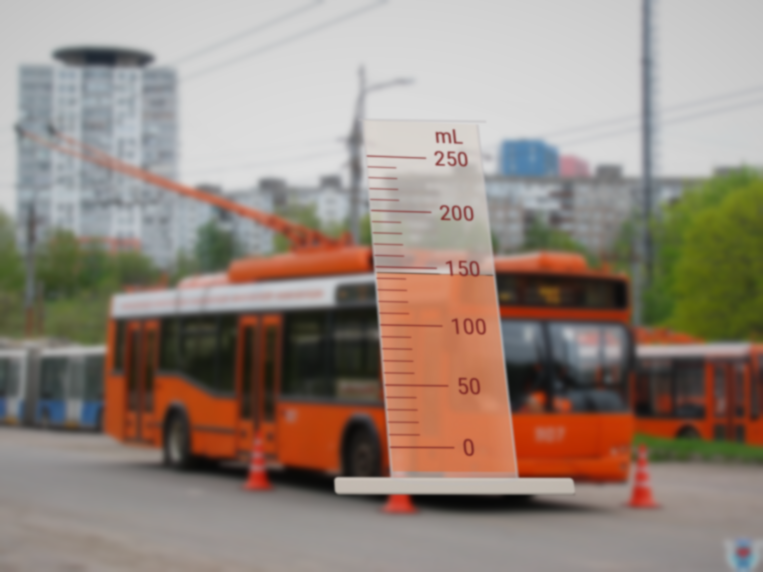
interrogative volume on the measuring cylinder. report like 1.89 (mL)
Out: 145 (mL)
